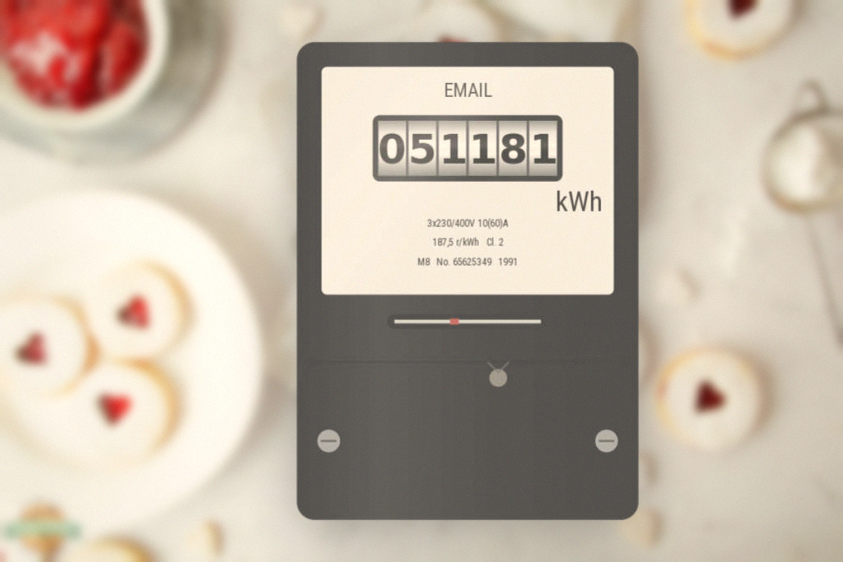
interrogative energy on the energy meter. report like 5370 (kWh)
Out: 51181 (kWh)
